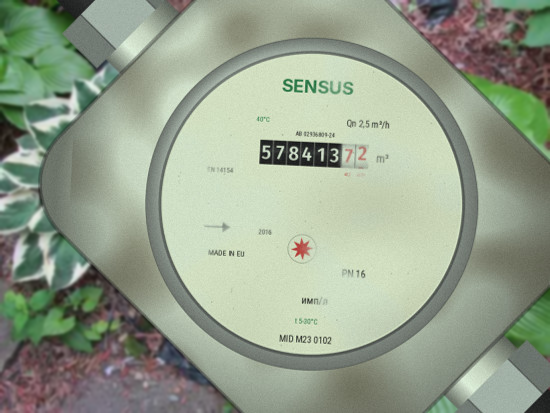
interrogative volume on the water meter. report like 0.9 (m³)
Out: 578413.72 (m³)
